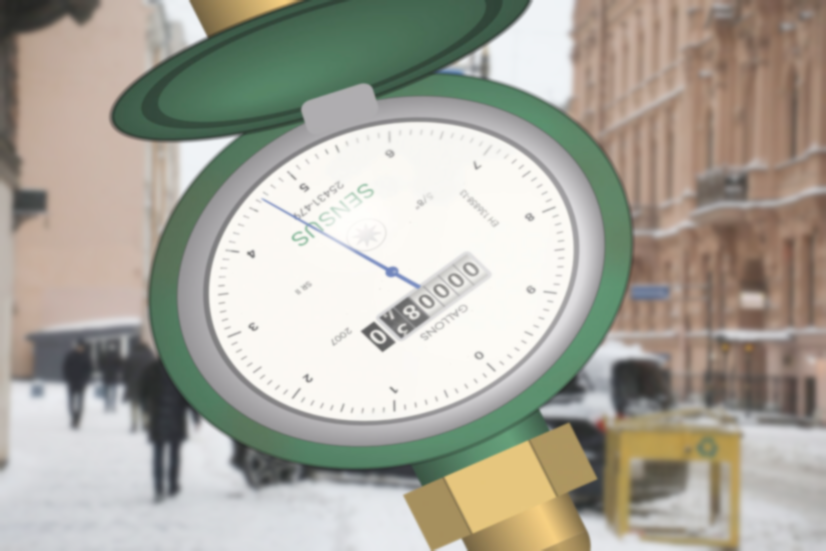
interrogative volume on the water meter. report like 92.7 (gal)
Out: 834.6 (gal)
